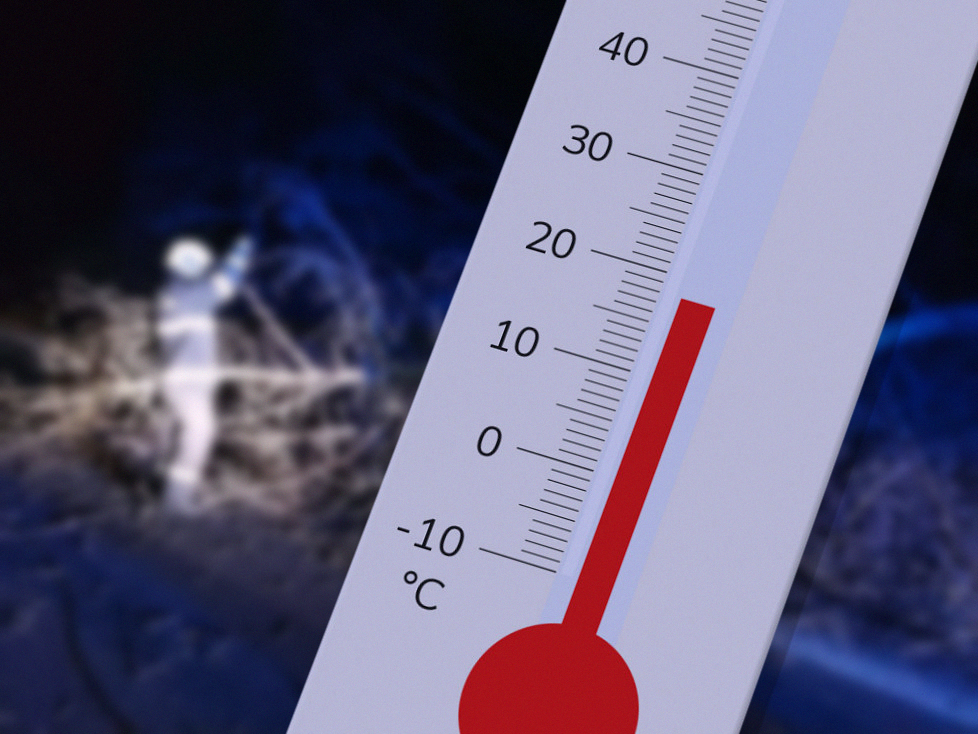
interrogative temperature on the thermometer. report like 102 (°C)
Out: 18 (°C)
